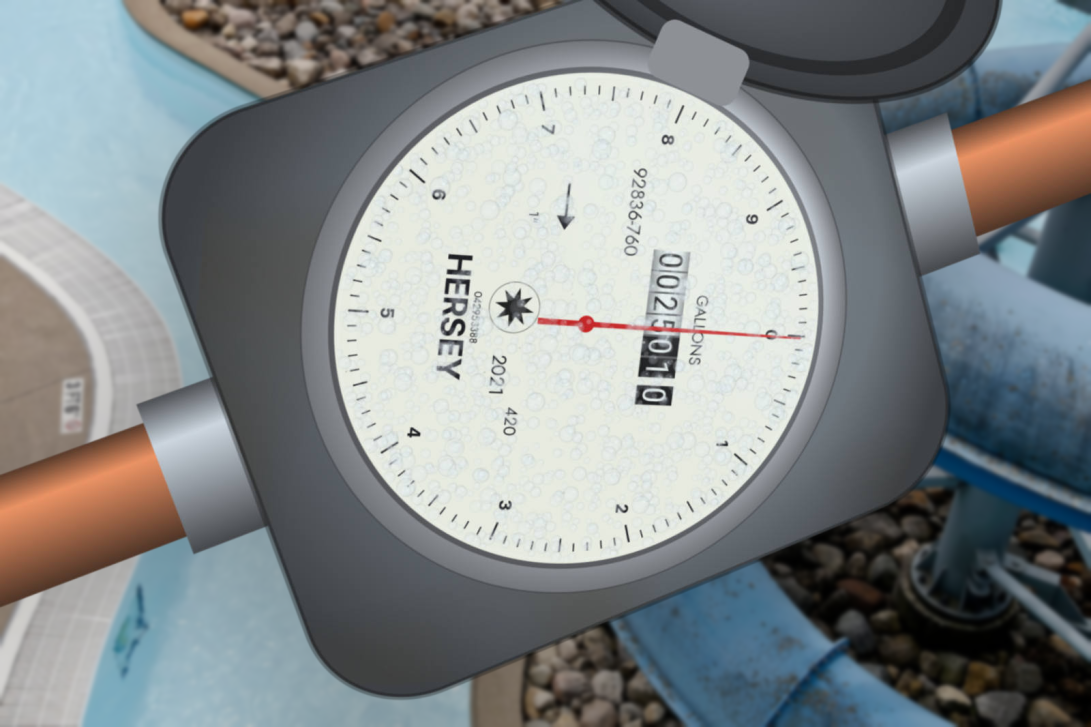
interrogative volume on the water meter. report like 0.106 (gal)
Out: 25010.0 (gal)
